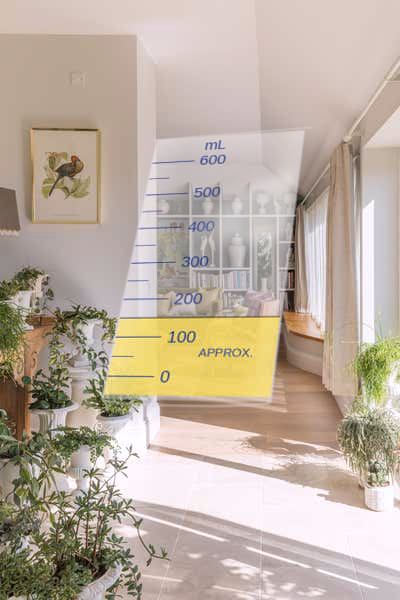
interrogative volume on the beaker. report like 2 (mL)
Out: 150 (mL)
